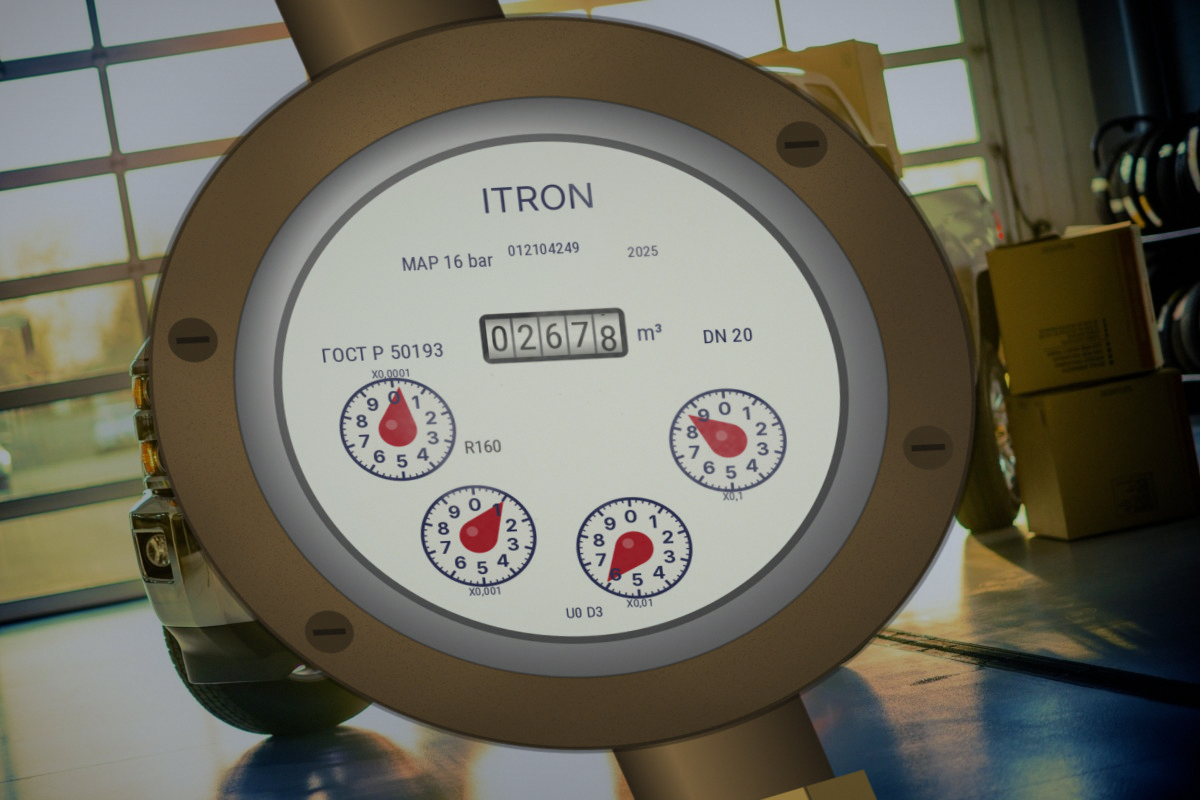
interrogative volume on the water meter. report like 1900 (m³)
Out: 2677.8610 (m³)
